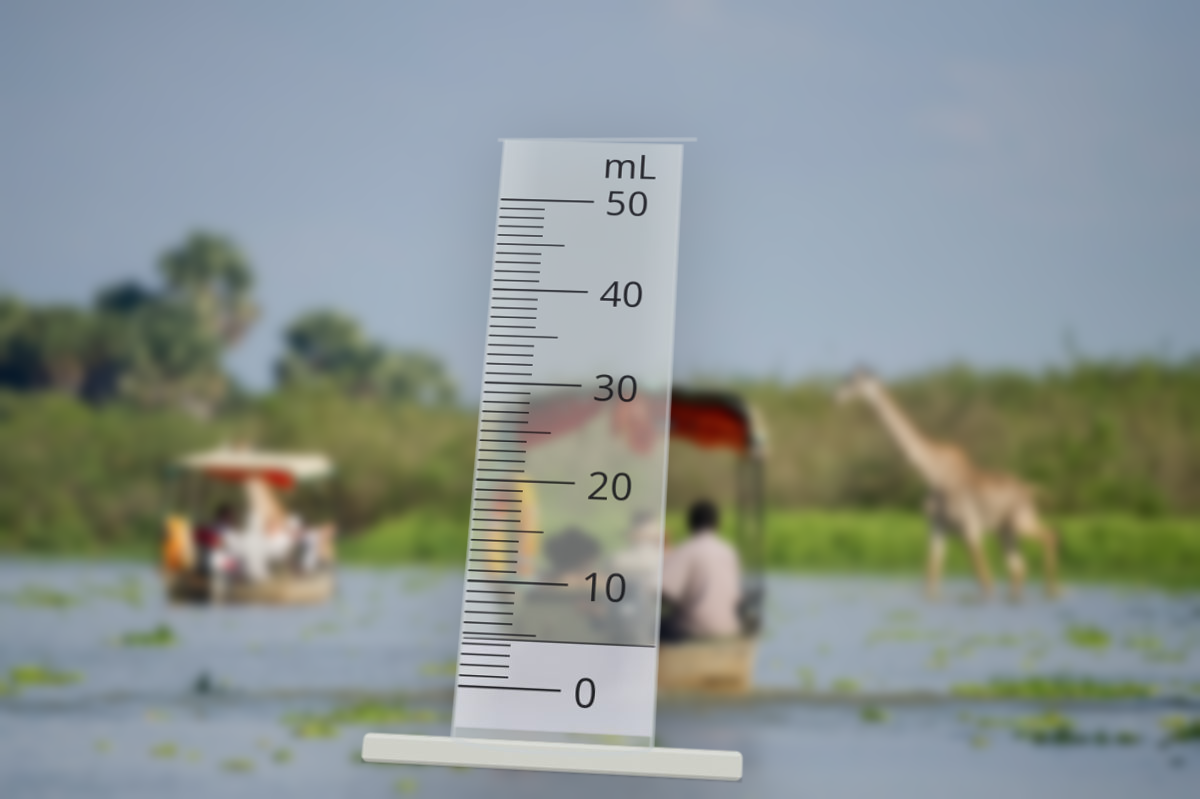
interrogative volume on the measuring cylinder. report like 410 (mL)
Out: 4.5 (mL)
